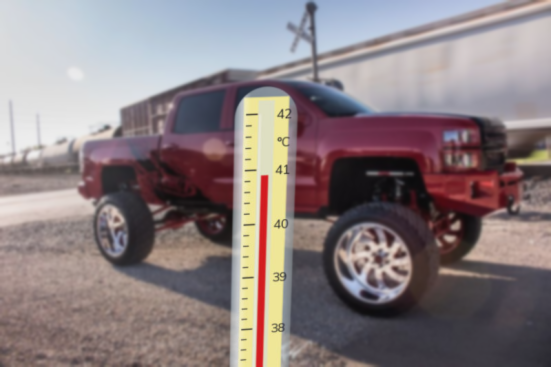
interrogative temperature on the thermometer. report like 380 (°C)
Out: 40.9 (°C)
